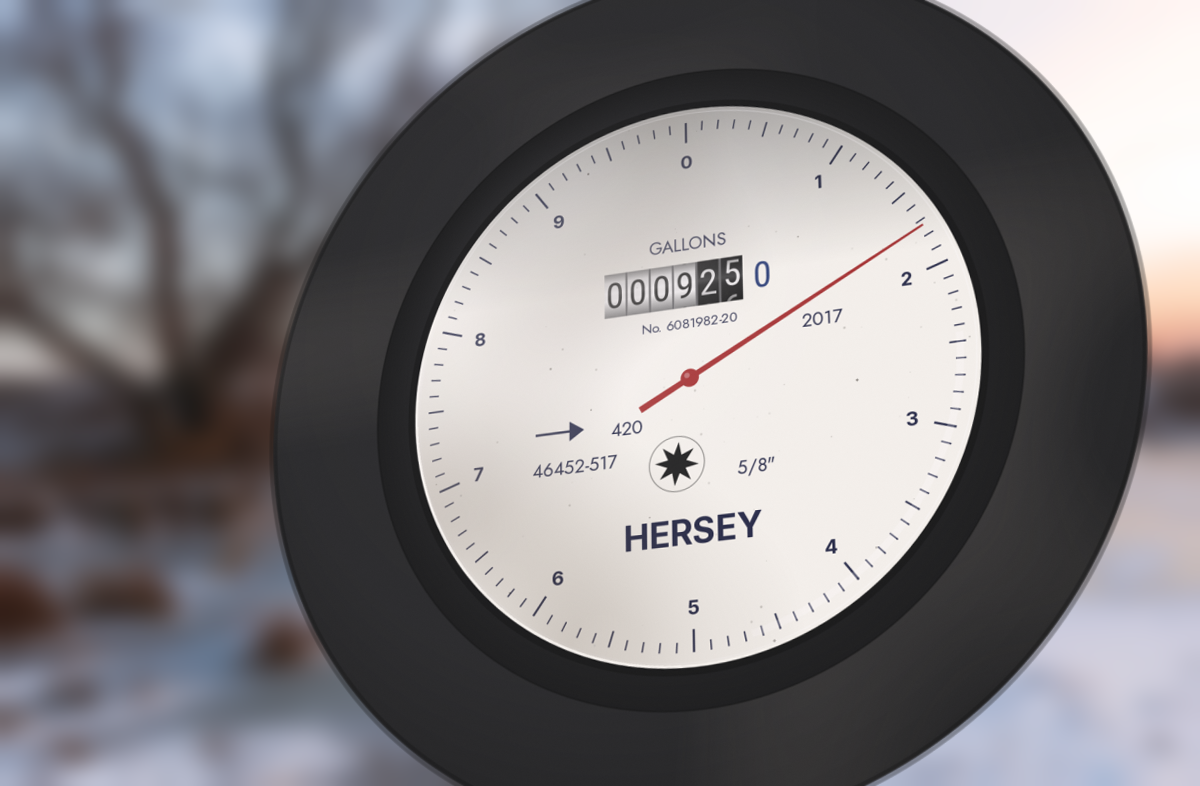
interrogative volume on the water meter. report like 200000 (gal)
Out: 9251.7 (gal)
